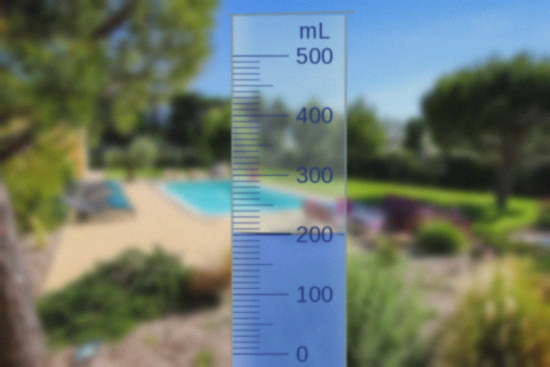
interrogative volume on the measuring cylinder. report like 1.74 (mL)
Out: 200 (mL)
